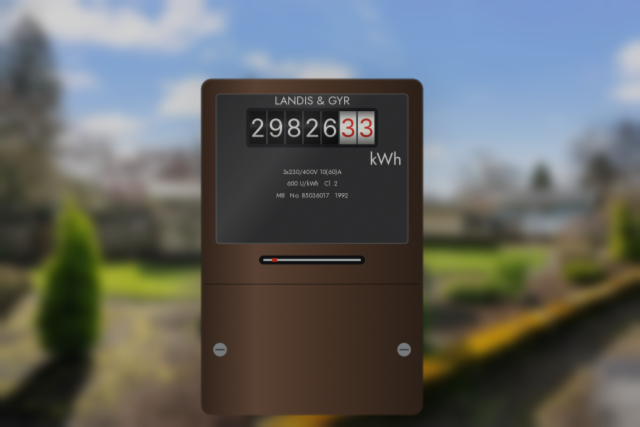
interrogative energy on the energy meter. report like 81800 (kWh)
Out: 29826.33 (kWh)
